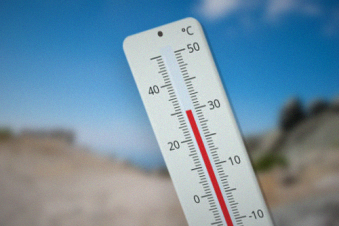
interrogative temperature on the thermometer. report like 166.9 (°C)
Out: 30 (°C)
